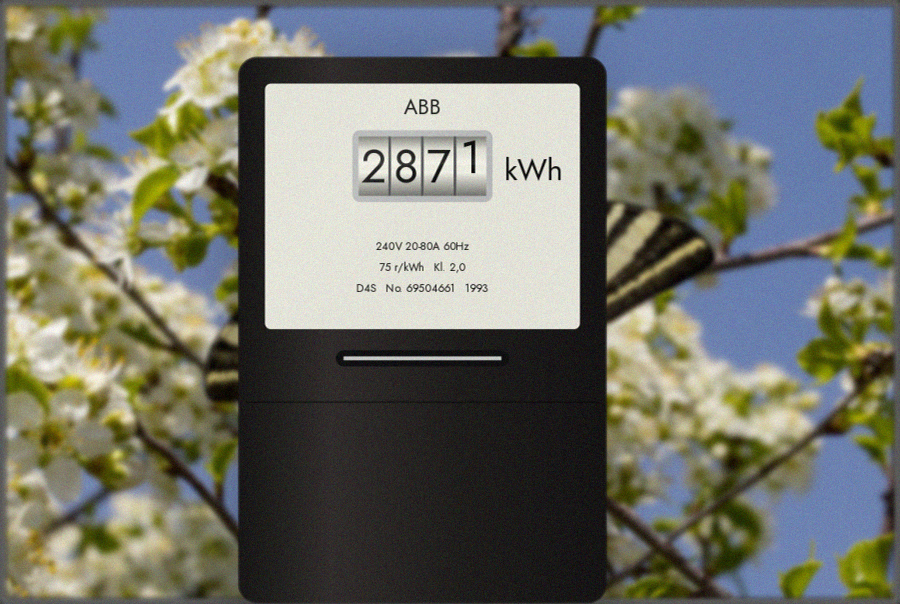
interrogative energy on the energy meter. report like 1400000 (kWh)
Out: 2871 (kWh)
